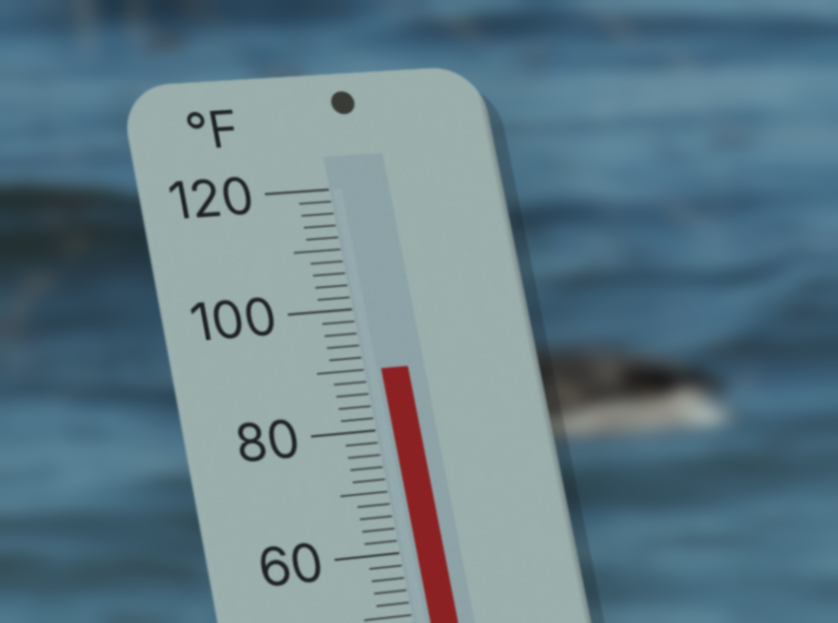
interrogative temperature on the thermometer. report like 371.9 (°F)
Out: 90 (°F)
